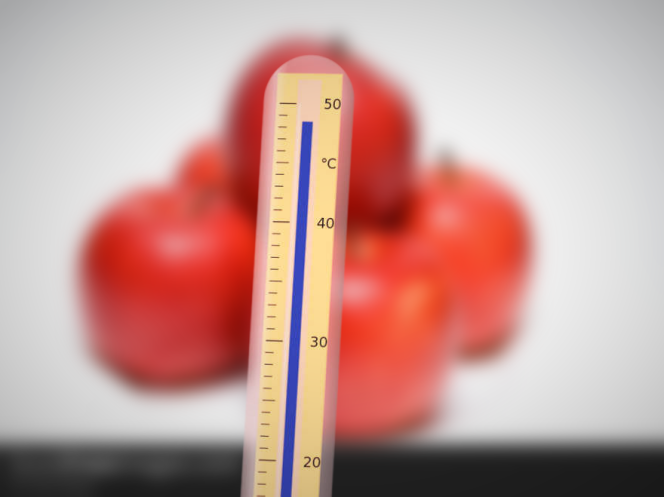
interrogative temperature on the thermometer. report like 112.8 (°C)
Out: 48.5 (°C)
